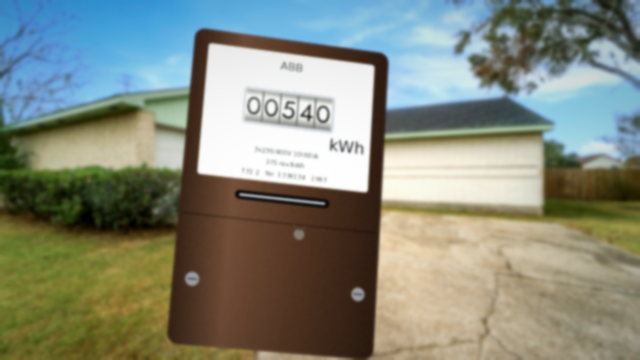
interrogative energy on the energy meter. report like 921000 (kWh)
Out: 540 (kWh)
